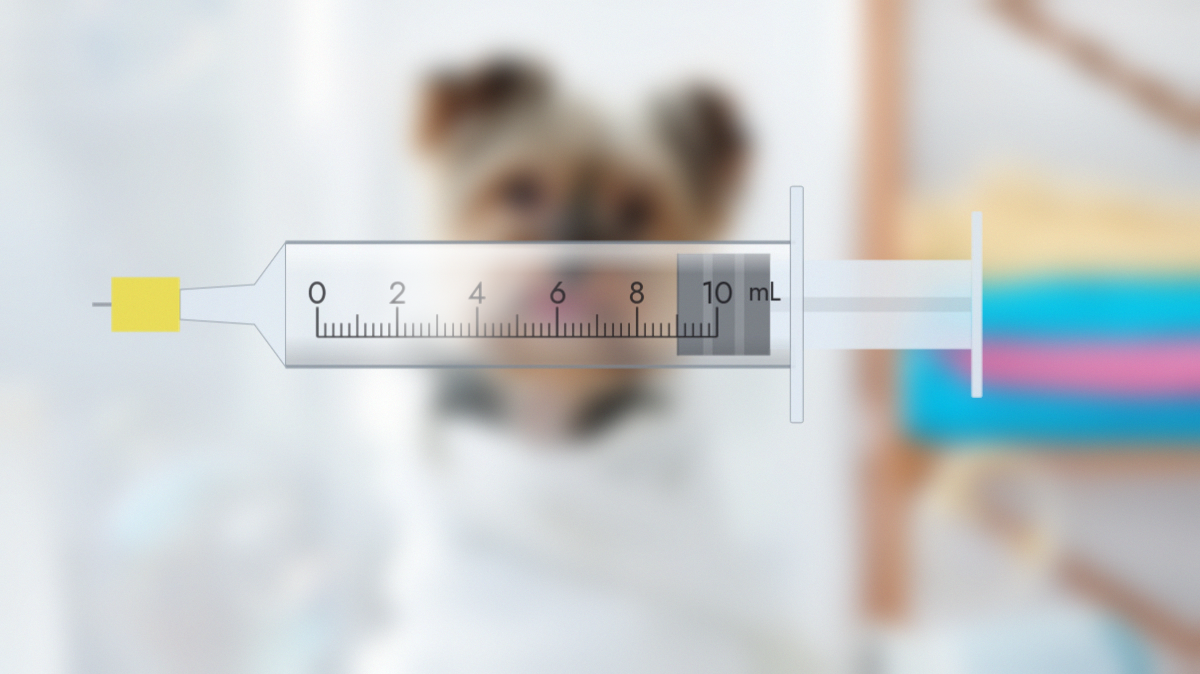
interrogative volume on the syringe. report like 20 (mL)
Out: 9 (mL)
